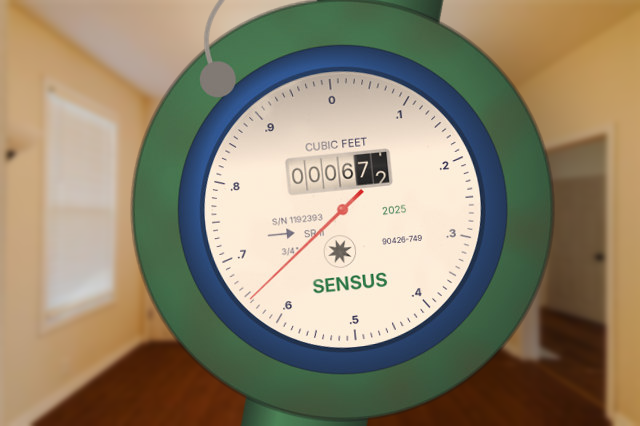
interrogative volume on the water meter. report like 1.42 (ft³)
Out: 671.64 (ft³)
